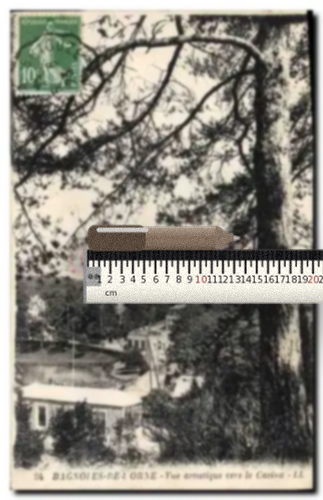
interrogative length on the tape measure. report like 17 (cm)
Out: 13.5 (cm)
